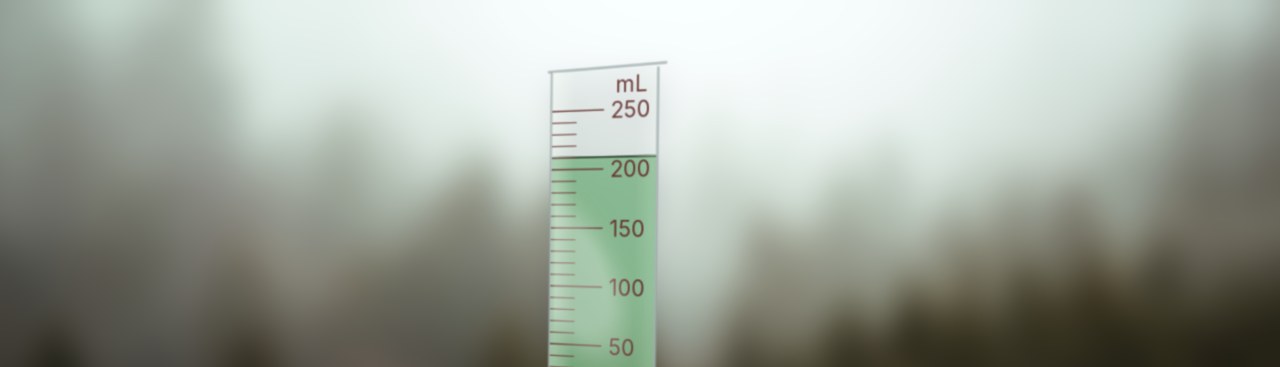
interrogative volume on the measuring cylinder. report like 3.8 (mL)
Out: 210 (mL)
